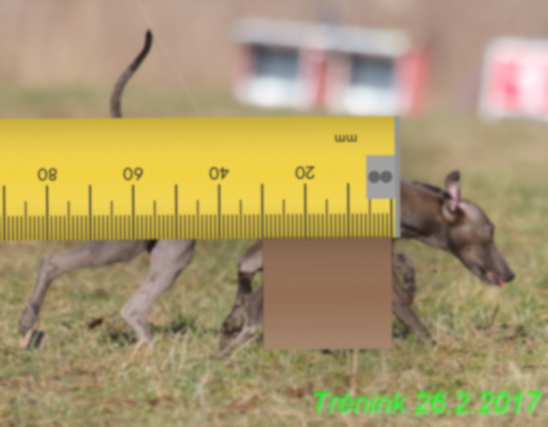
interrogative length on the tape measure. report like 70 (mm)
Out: 30 (mm)
